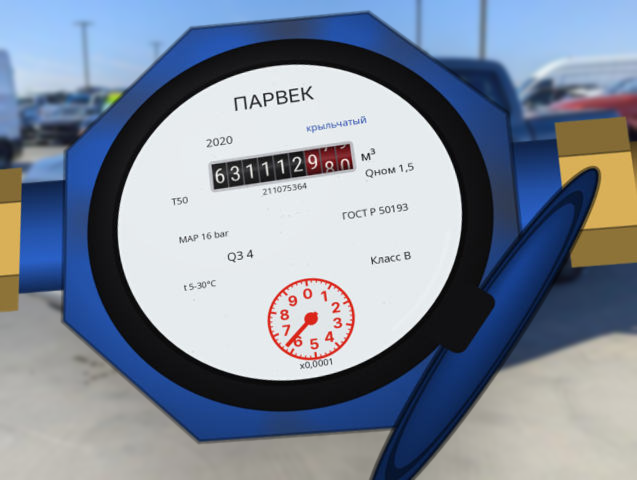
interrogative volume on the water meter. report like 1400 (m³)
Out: 631112.9796 (m³)
